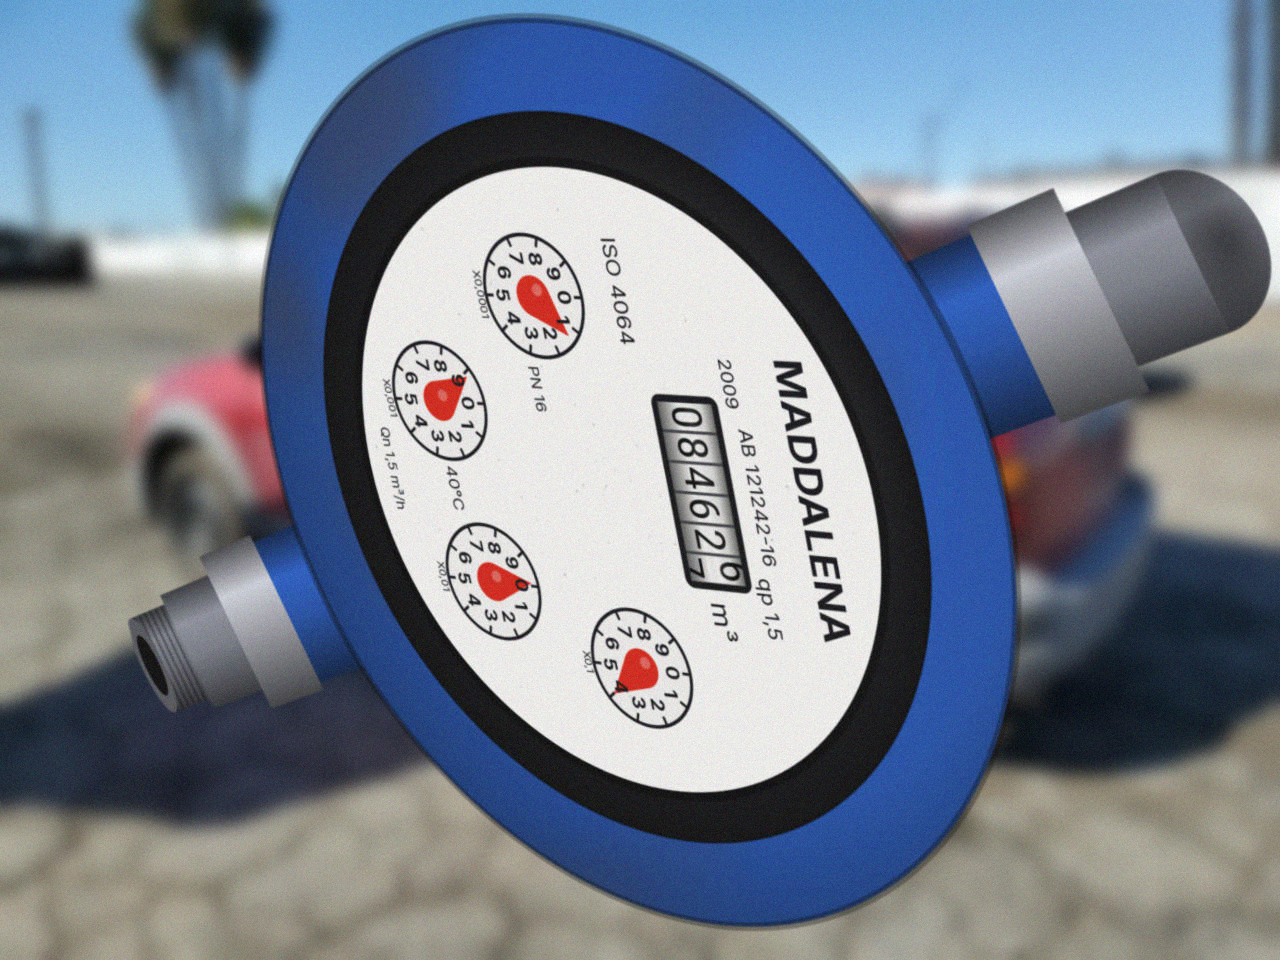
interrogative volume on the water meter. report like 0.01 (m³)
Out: 84626.3991 (m³)
